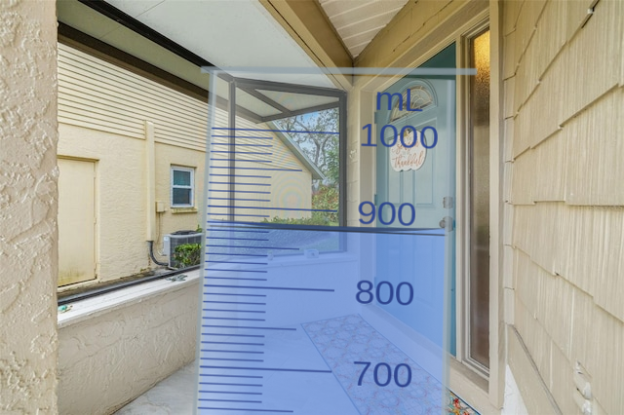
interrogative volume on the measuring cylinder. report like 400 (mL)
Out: 875 (mL)
